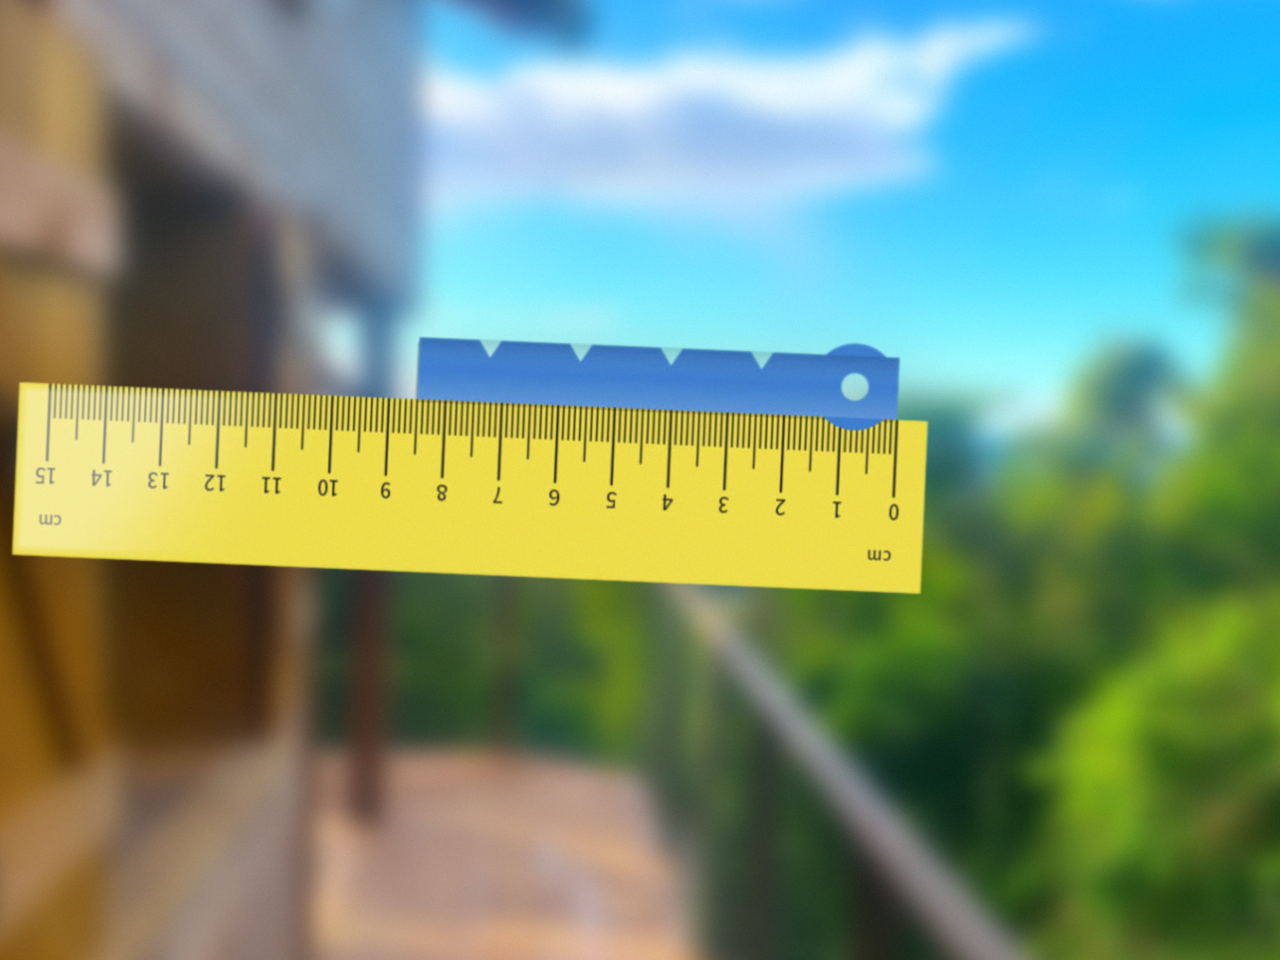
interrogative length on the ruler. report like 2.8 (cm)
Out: 8.5 (cm)
